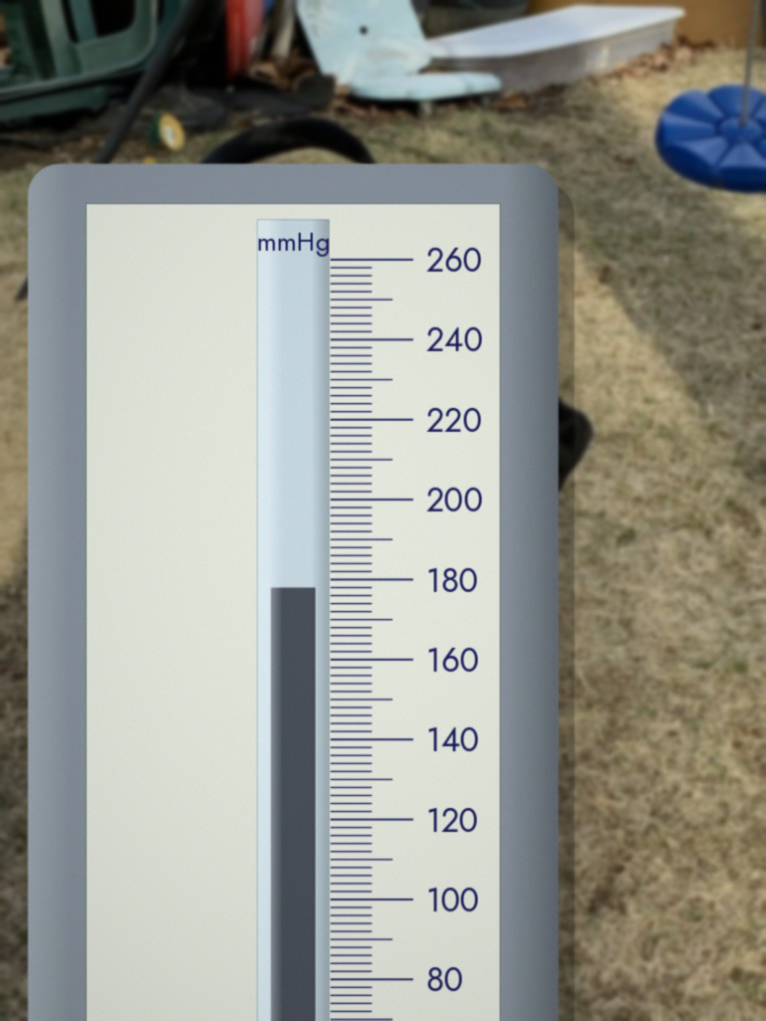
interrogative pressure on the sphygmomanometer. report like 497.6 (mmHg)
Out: 178 (mmHg)
